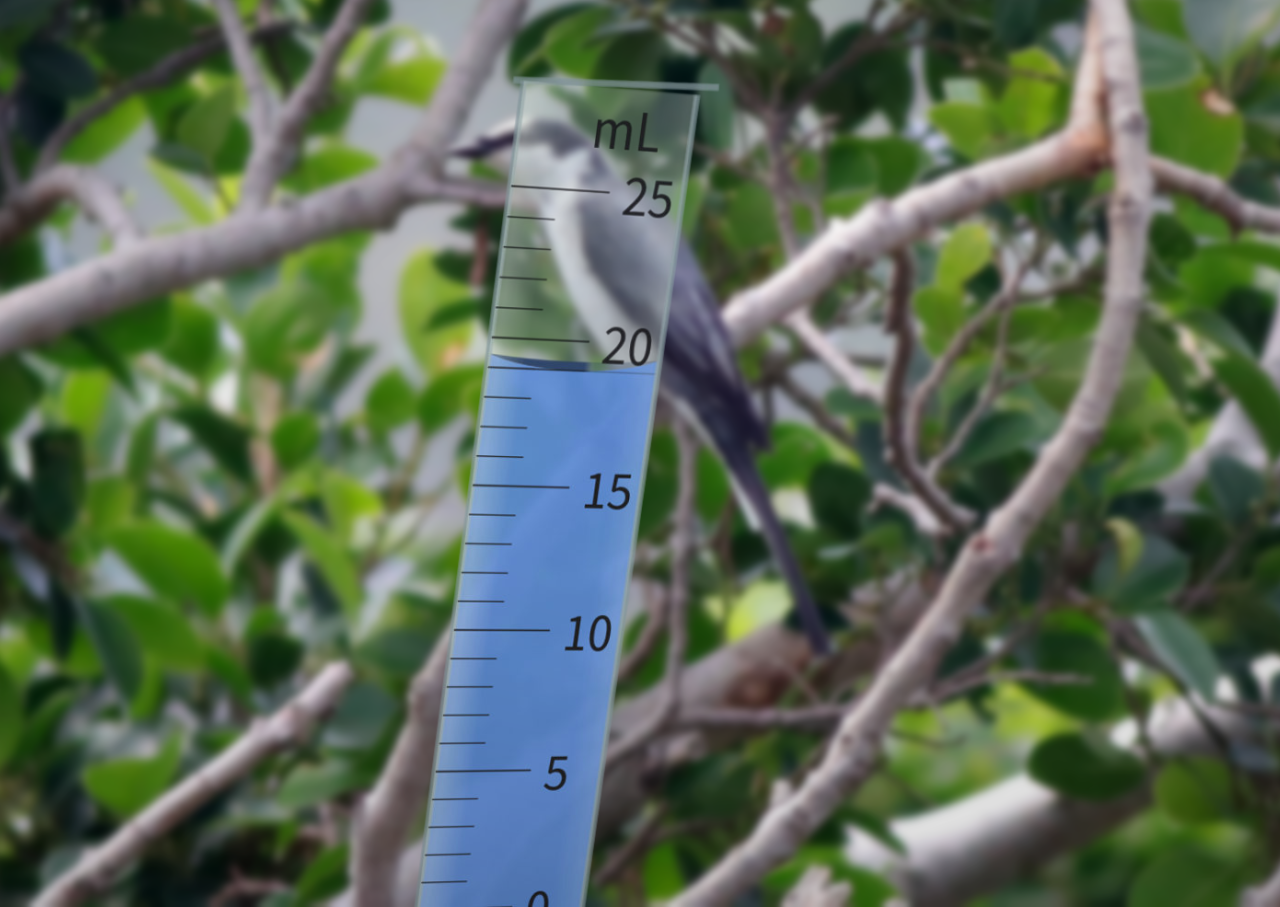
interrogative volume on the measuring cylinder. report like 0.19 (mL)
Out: 19 (mL)
